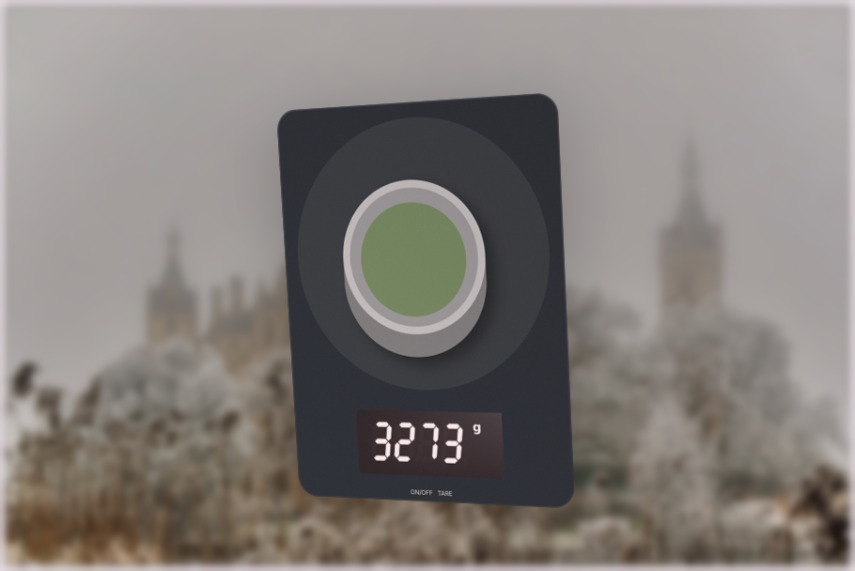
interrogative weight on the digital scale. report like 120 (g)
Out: 3273 (g)
